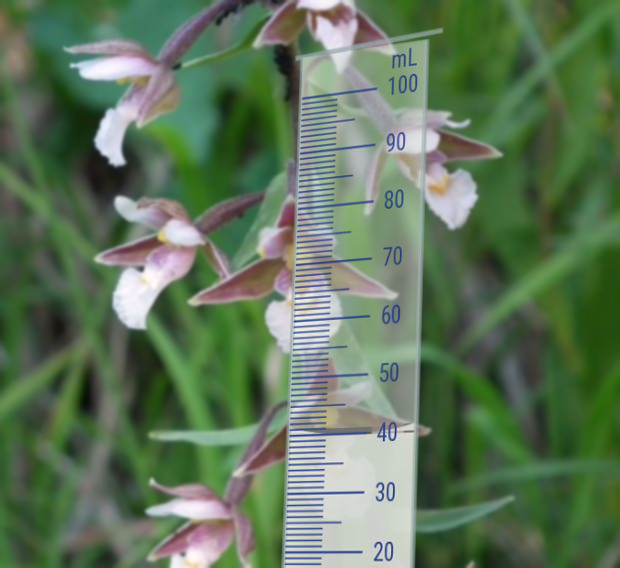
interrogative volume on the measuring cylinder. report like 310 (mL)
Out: 40 (mL)
